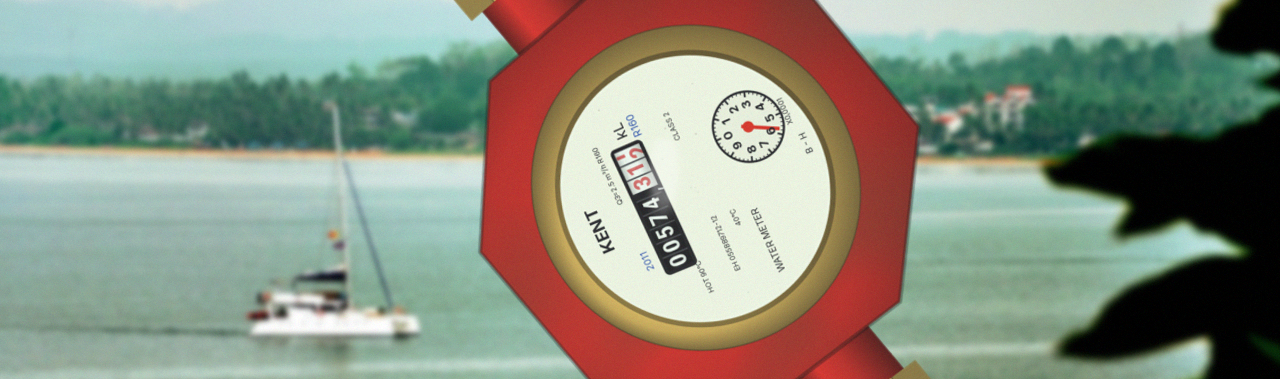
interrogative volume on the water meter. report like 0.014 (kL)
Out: 574.3115 (kL)
